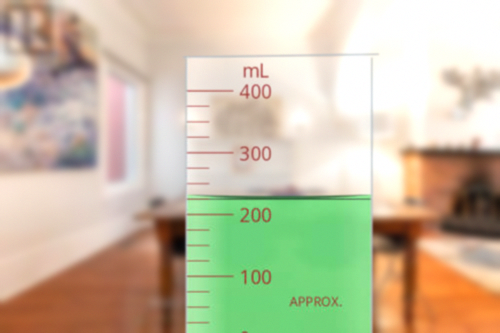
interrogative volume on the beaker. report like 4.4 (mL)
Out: 225 (mL)
